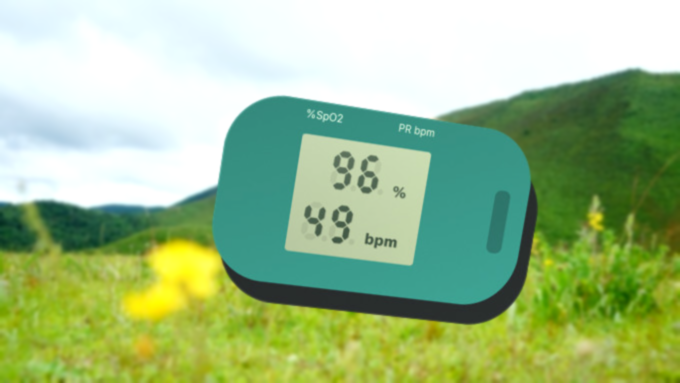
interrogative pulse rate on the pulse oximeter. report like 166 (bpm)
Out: 49 (bpm)
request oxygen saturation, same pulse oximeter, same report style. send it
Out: 96 (%)
